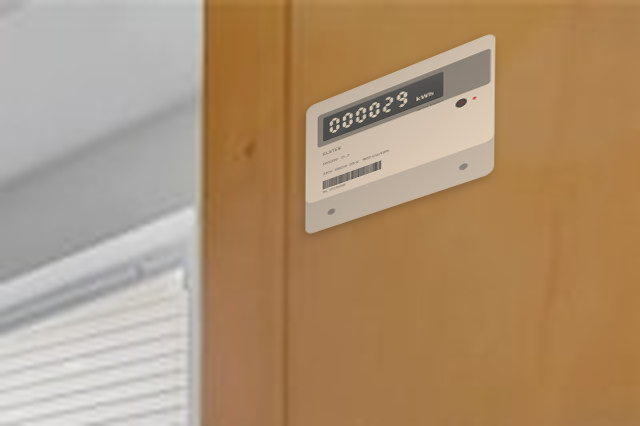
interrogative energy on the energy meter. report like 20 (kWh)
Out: 29 (kWh)
